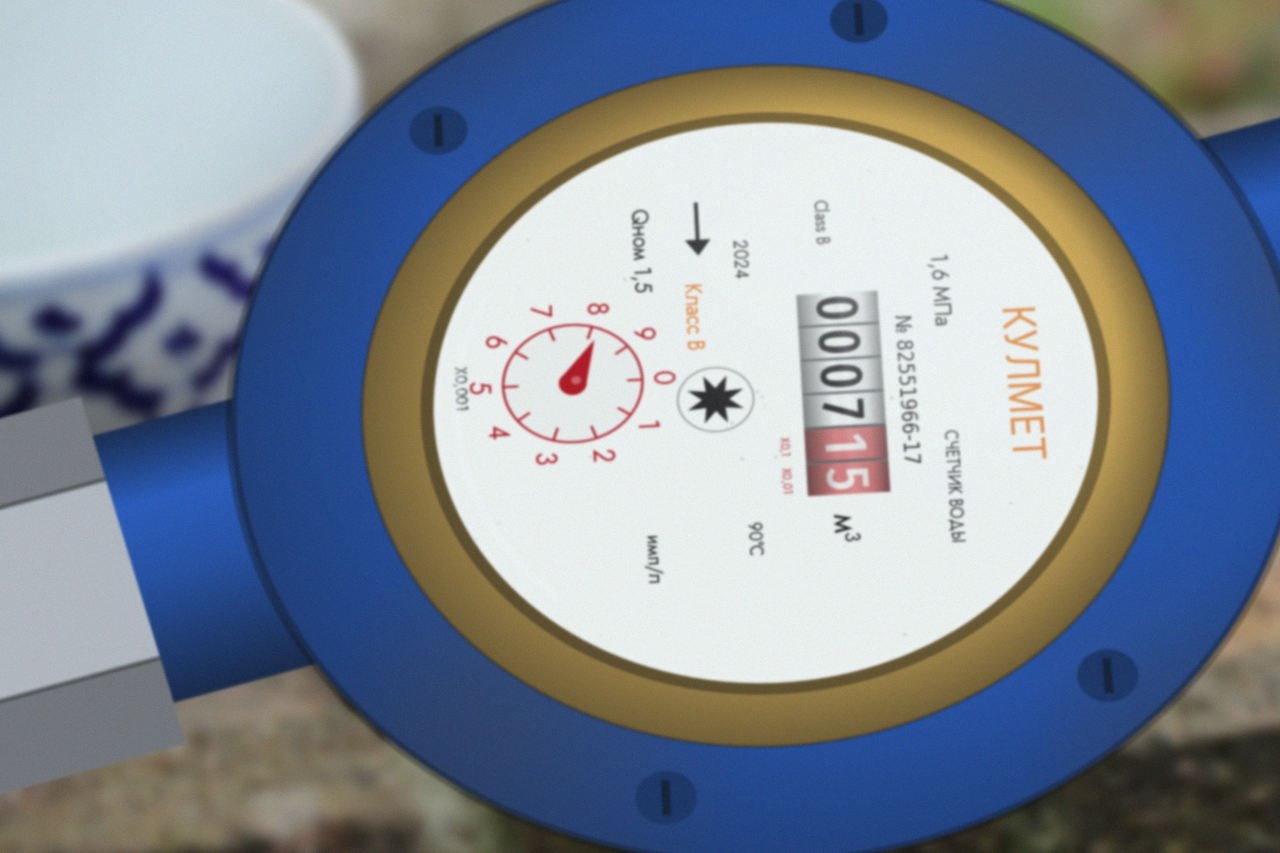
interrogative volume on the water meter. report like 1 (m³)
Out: 7.158 (m³)
